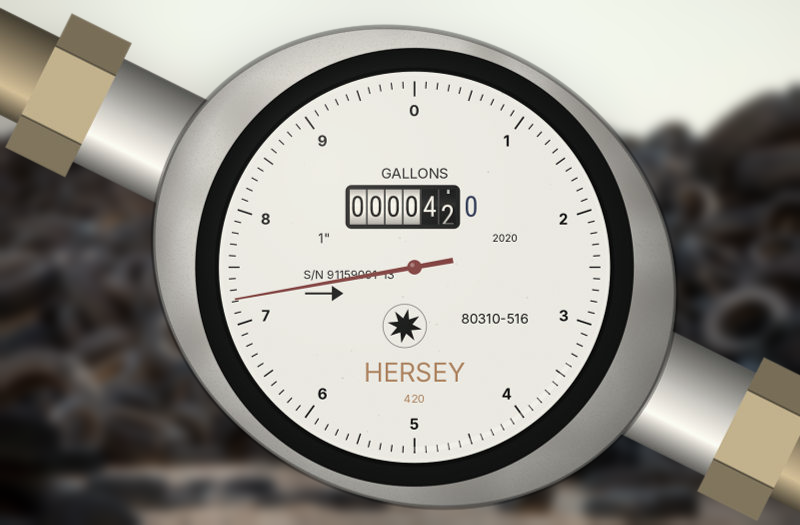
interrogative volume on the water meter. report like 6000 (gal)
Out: 417.2 (gal)
